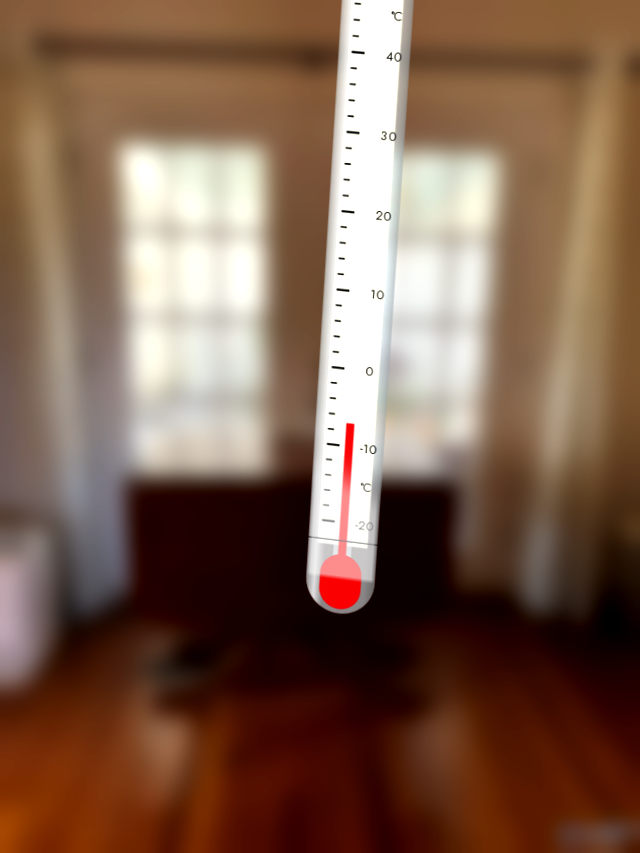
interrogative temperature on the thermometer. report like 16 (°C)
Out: -7 (°C)
